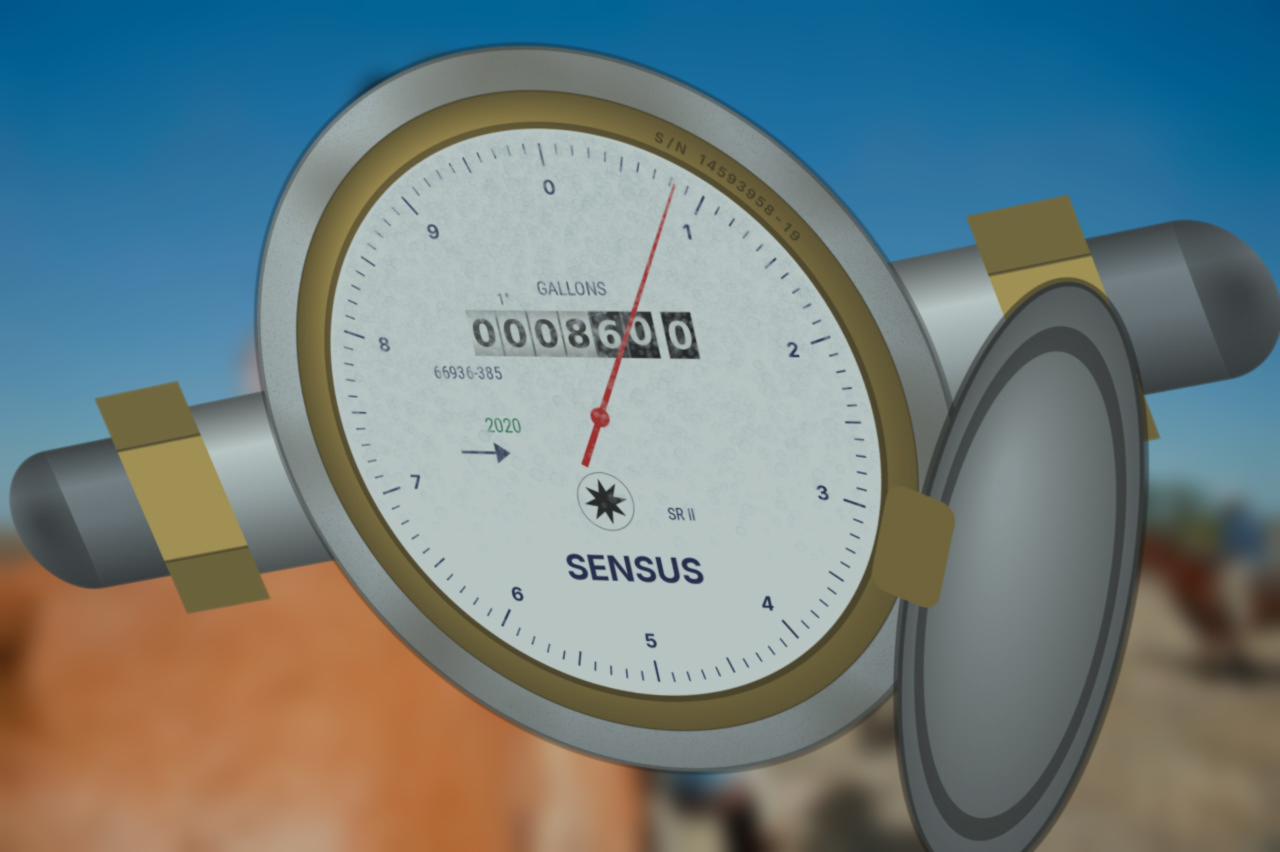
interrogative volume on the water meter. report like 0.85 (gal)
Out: 8600.8 (gal)
